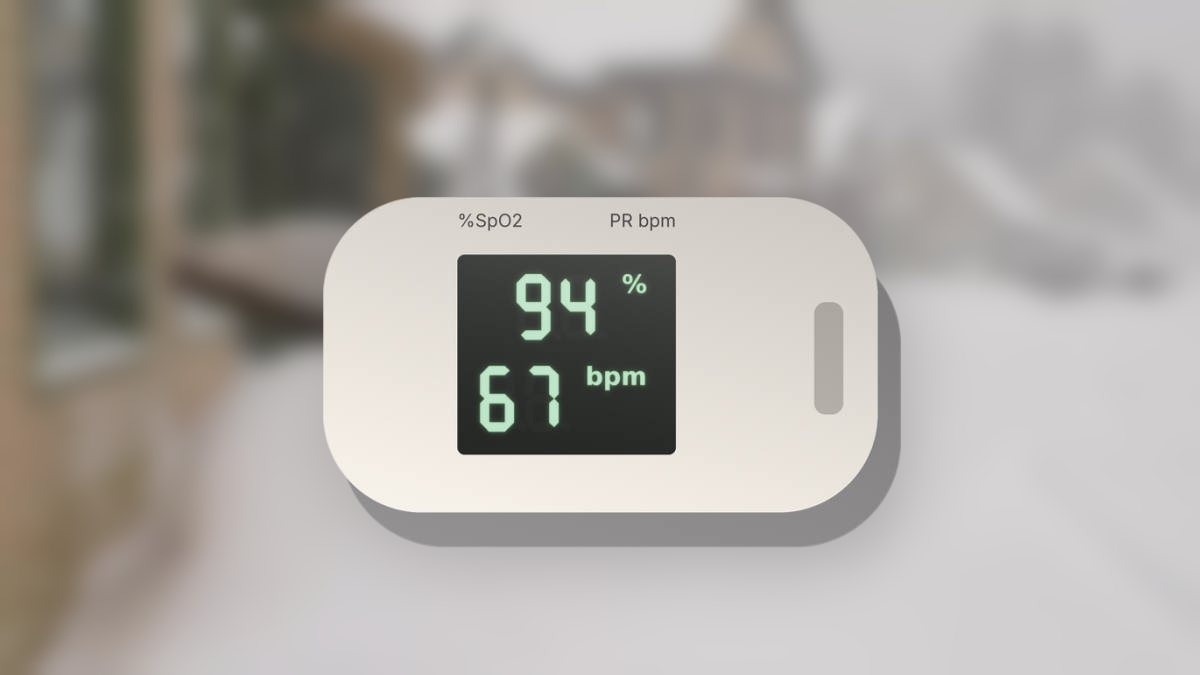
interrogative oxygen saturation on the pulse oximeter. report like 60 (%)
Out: 94 (%)
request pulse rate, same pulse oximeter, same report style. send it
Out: 67 (bpm)
